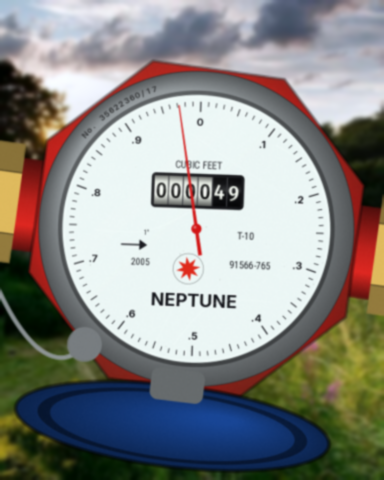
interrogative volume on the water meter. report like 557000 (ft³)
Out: 48.97 (ft³)
